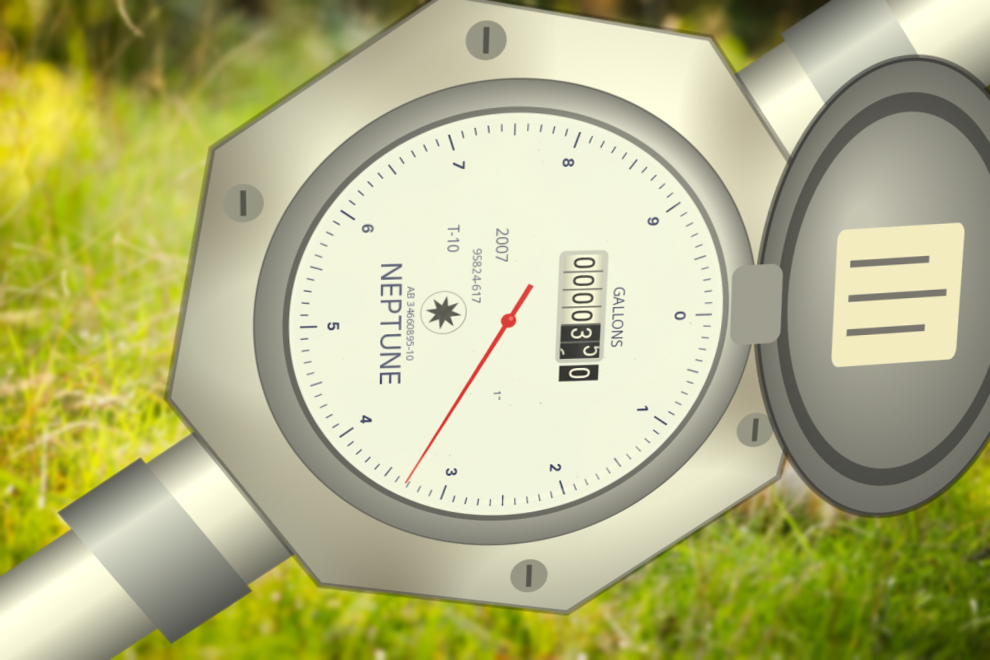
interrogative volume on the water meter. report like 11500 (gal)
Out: 353.3 (gal)
